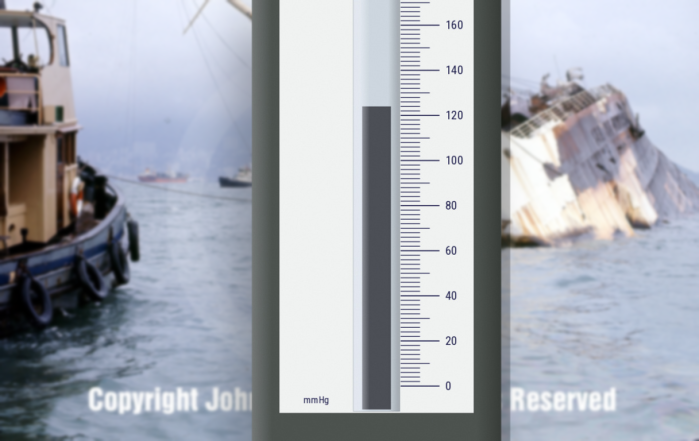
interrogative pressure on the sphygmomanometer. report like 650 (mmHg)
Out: 124 (mmHg)
